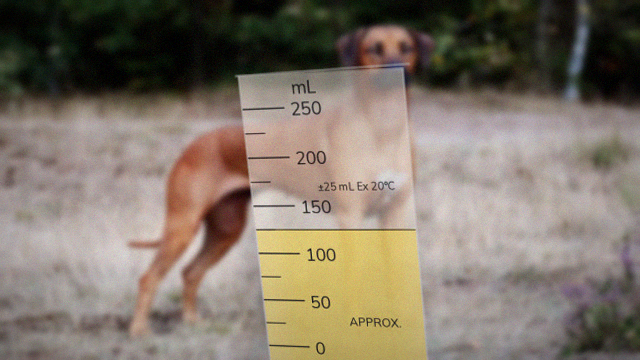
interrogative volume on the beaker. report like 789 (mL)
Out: 125 (mL)
